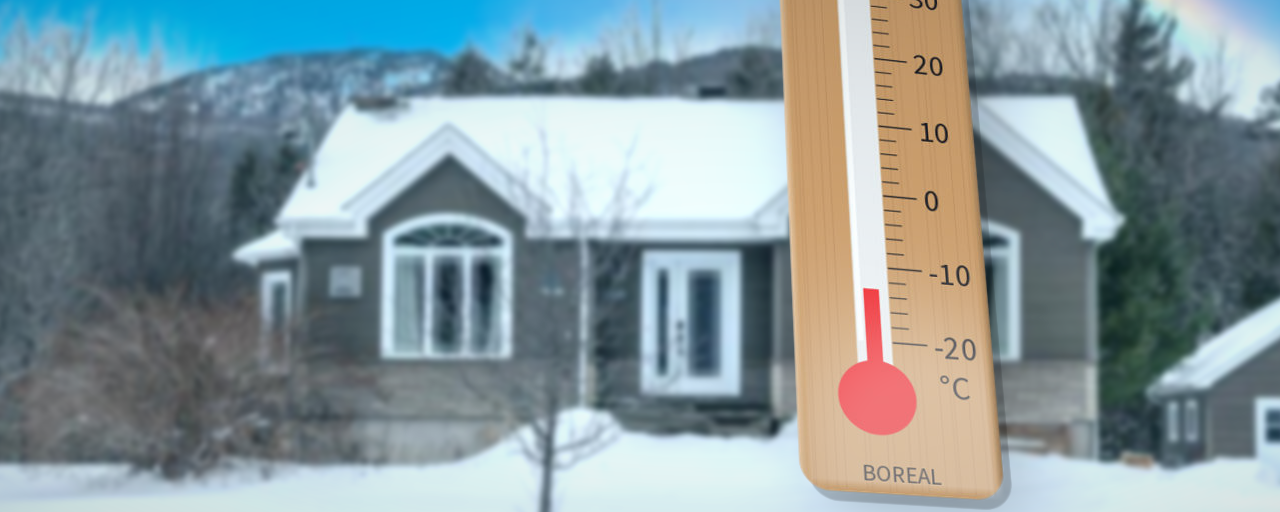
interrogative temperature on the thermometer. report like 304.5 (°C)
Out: -13 (°C)
